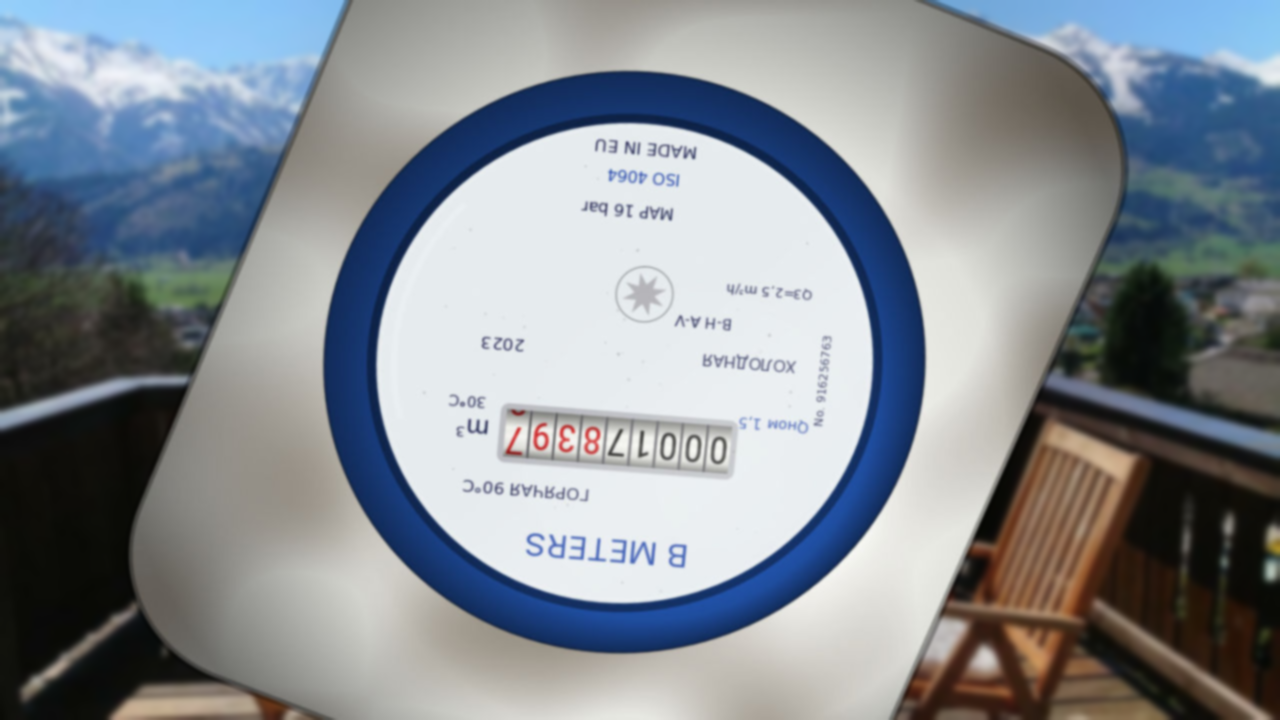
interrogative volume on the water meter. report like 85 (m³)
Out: 17.8397 (m³)
